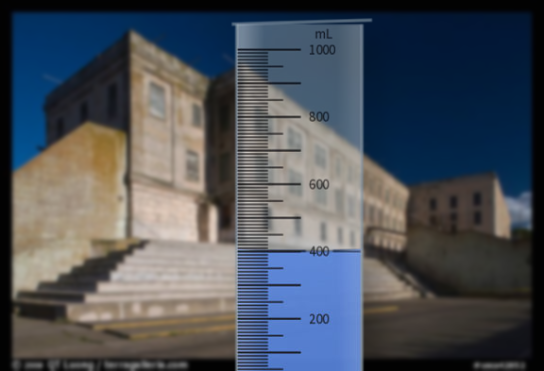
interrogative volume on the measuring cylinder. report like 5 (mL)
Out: 400 (mL)
